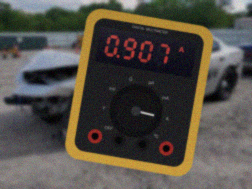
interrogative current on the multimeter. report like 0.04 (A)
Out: 0.907 (A)
